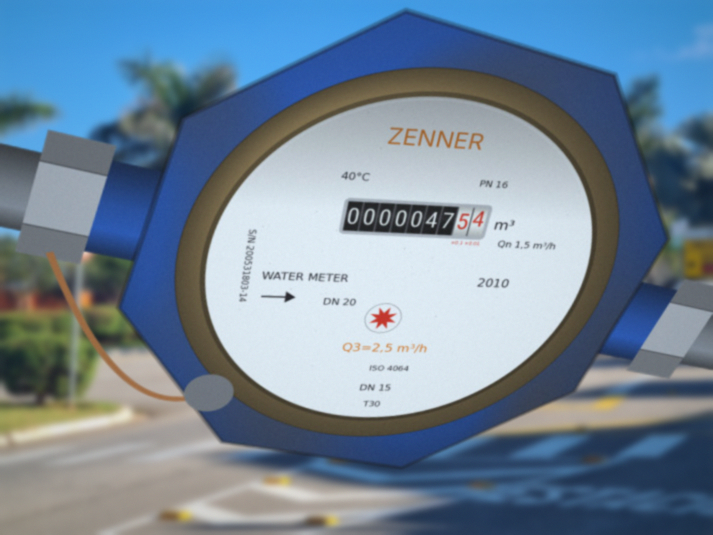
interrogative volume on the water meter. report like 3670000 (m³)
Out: 47.54 (m³)
